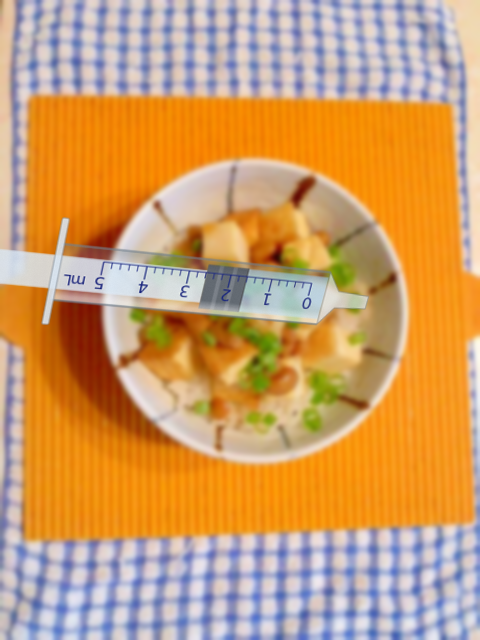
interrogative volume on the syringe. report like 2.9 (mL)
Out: 1.6 (mL)
